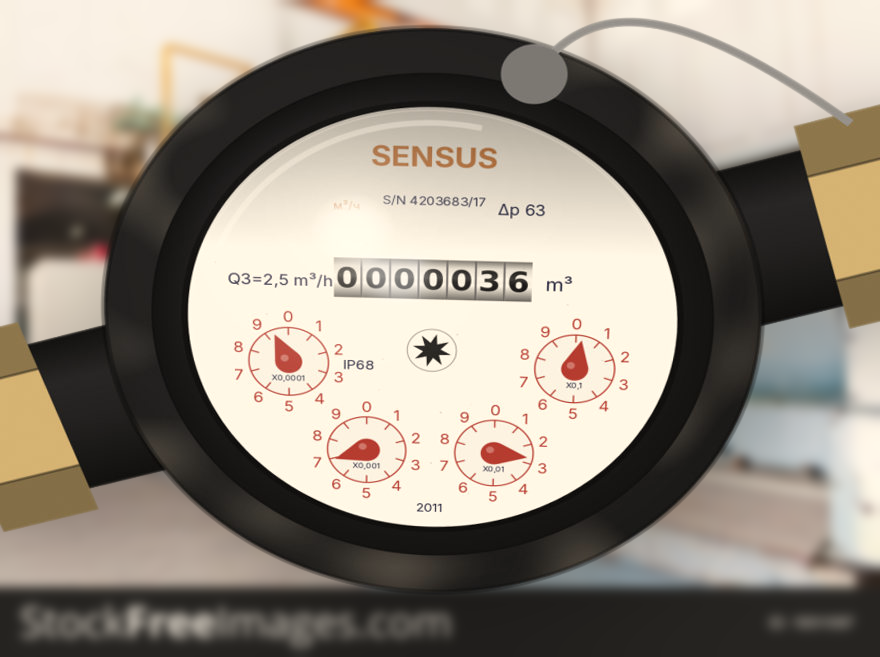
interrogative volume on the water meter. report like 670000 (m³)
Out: 36.0269 (m³)
